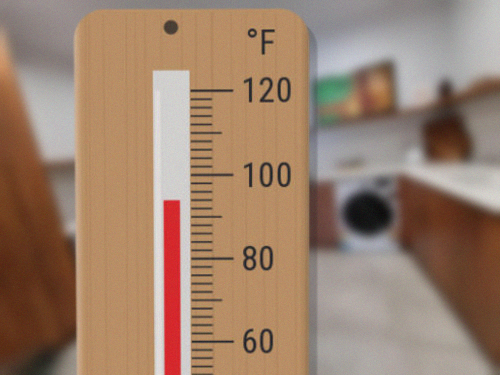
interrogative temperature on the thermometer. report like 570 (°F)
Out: 94 (°F)
